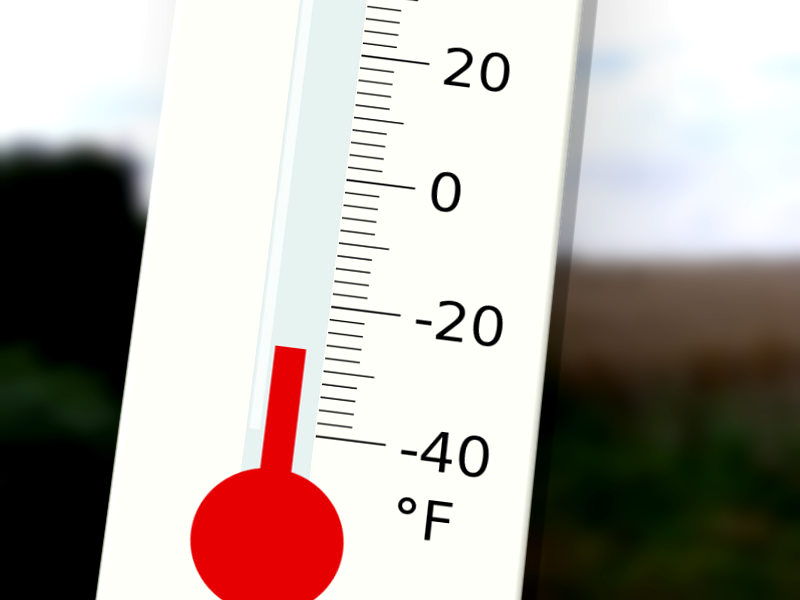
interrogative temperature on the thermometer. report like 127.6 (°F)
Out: -27 (°F)
